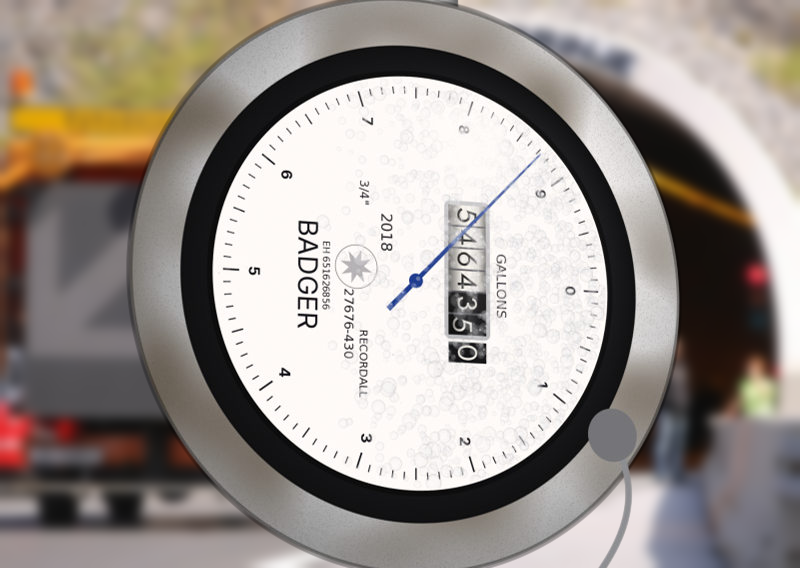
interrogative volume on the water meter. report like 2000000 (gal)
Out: 5464348.7 (gal)
